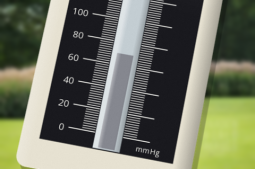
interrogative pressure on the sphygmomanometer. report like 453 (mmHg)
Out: 70 (mmHg)
